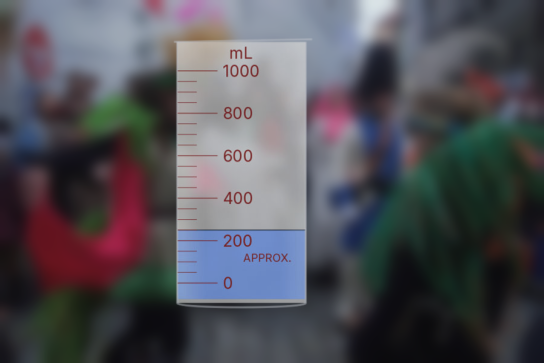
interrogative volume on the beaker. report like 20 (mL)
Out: 250 (mL)
